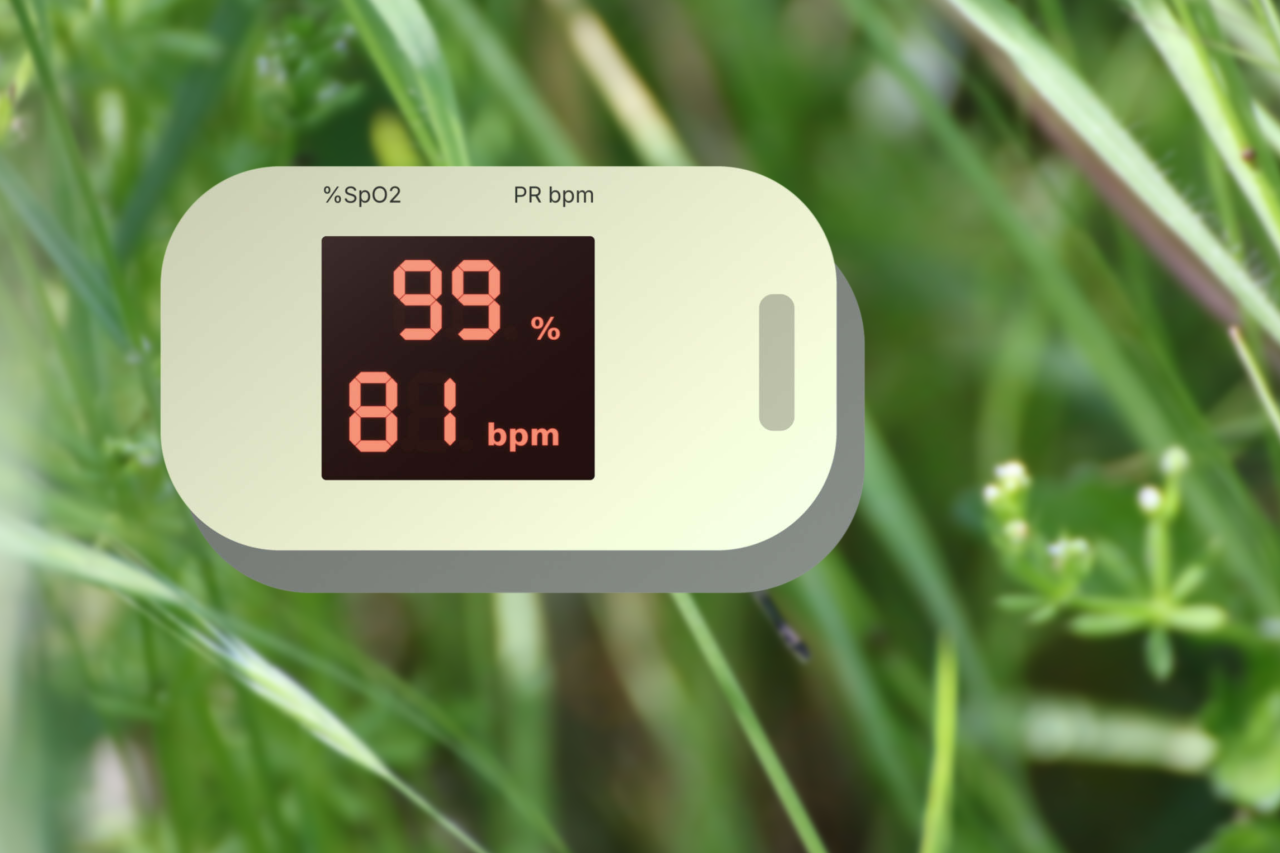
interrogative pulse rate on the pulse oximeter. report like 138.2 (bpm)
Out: 81 (bpm)
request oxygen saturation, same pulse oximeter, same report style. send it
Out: 99 (%)
